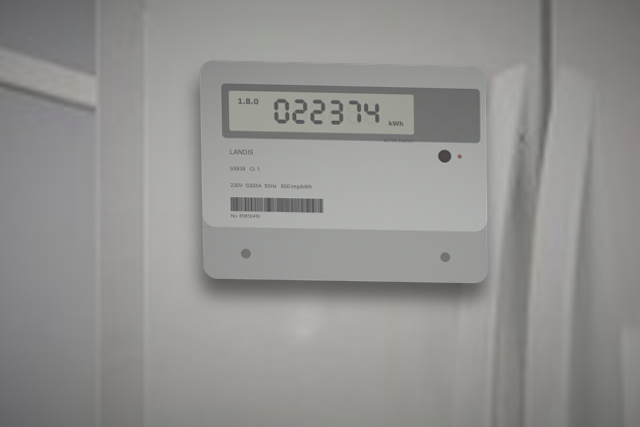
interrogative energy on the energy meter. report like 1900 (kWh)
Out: 22374 (kWh)
